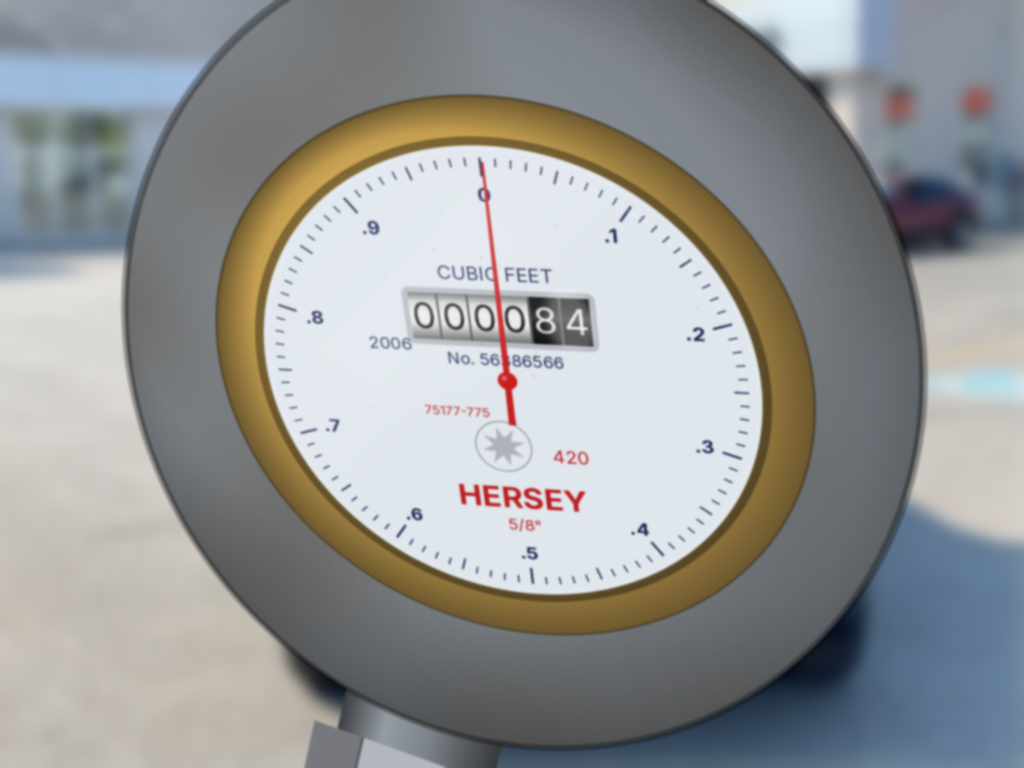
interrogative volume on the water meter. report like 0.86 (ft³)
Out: 84.00 (ft³)
